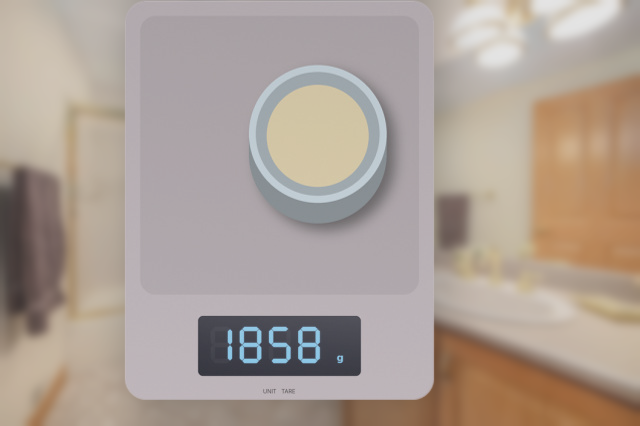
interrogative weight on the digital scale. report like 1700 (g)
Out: 1858 (g)
